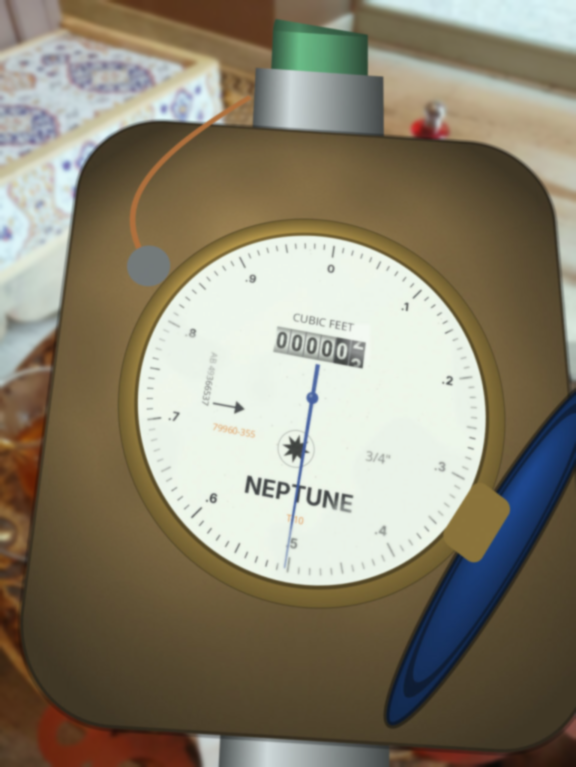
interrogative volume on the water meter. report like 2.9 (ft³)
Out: 2.50 (ft³)
